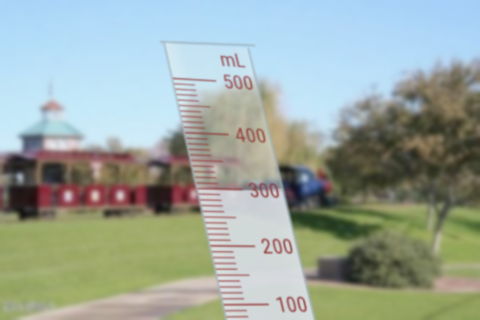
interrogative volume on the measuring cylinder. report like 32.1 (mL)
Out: 300 (mL)
